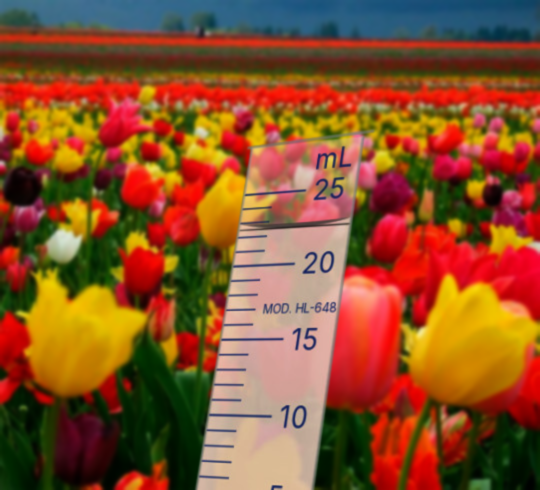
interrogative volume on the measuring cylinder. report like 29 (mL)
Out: 22.5 (mL)
